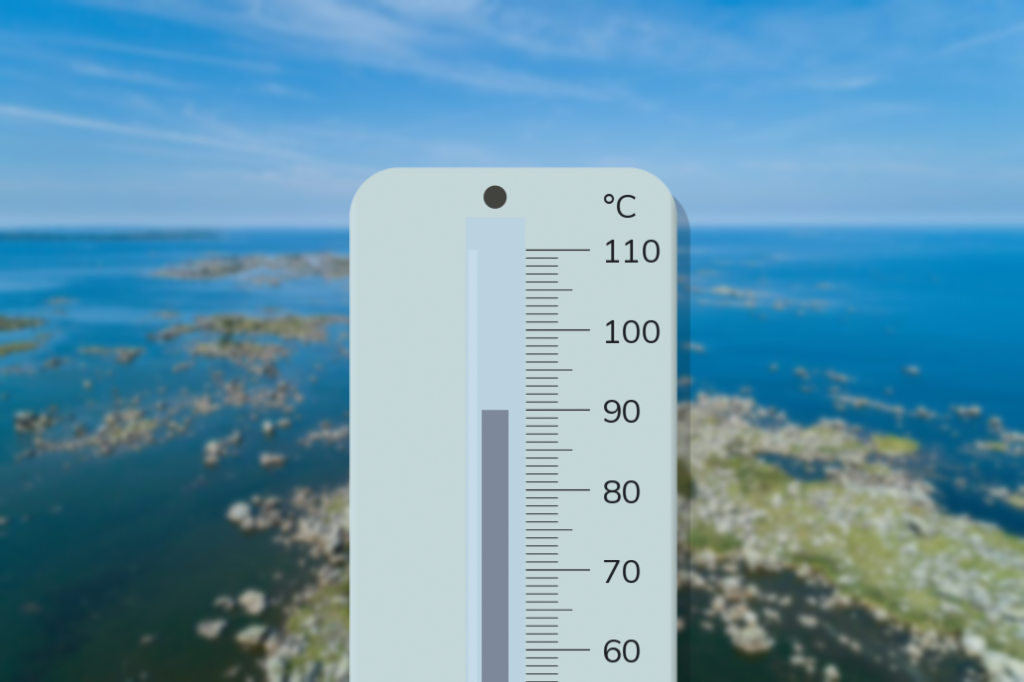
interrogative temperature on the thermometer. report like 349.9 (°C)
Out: 90 (°C)
